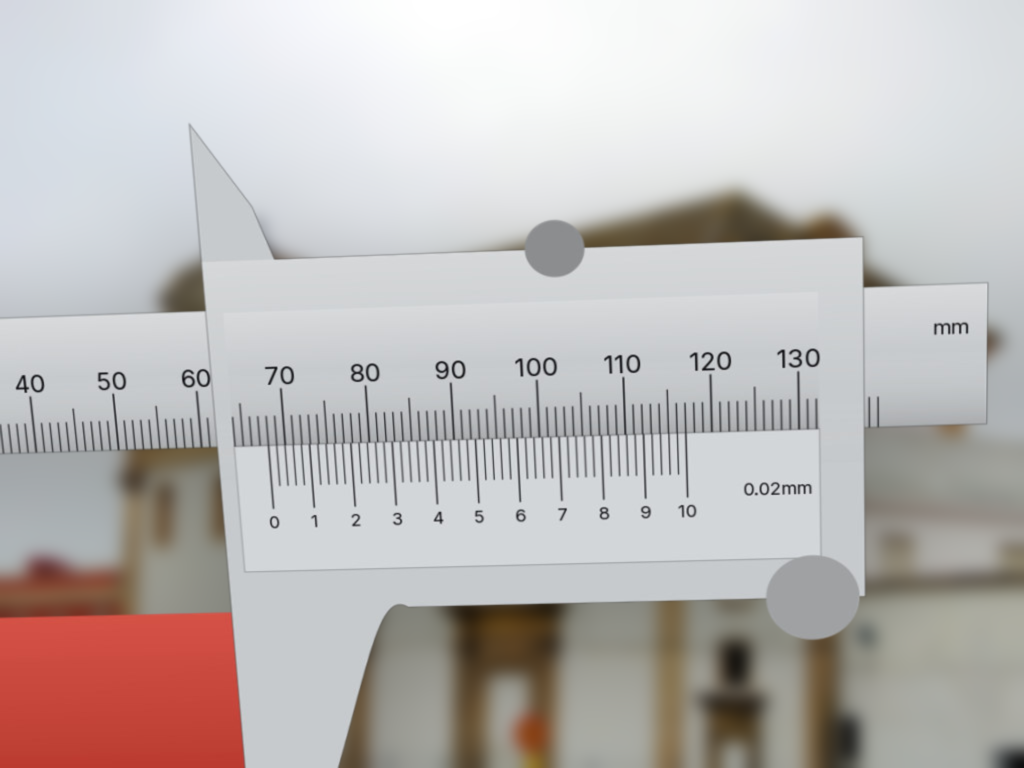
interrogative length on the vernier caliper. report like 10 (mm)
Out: 68.0 (mm)
